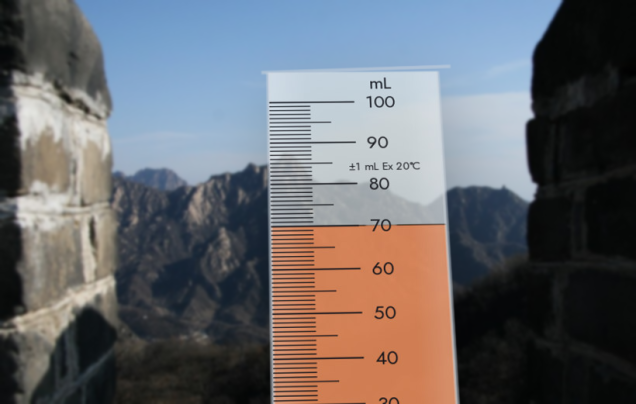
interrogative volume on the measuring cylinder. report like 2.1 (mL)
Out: 70 (mL)
